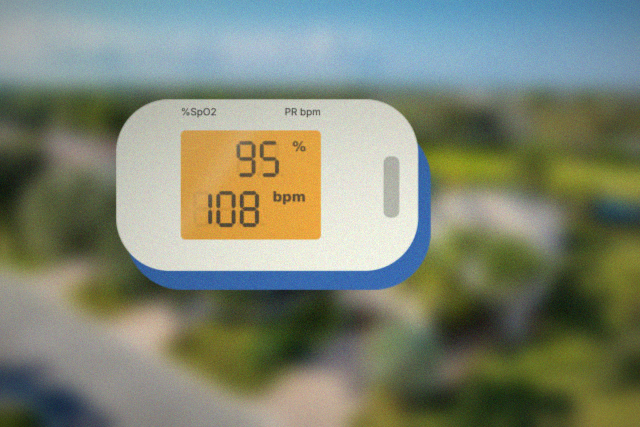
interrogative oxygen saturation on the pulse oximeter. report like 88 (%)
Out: 95 (%)
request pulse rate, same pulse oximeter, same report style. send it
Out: 108 (bpm)
